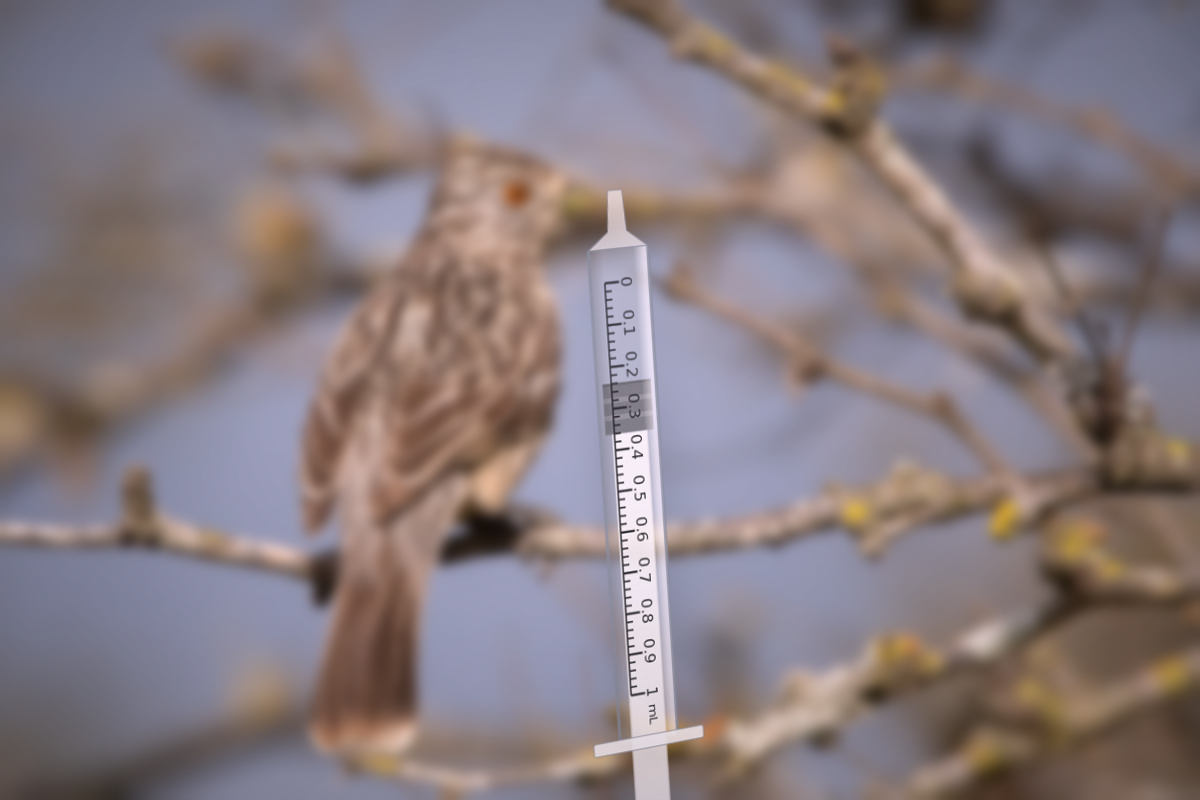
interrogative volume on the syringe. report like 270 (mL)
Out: 0.24 (mL)
